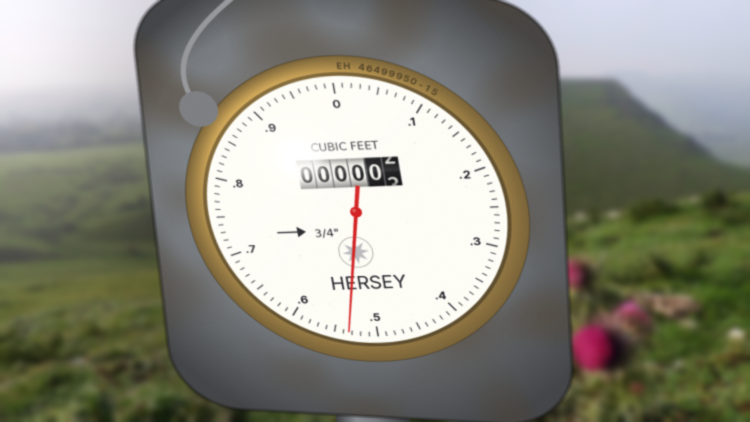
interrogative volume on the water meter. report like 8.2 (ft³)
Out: 2.53 (ft³)
